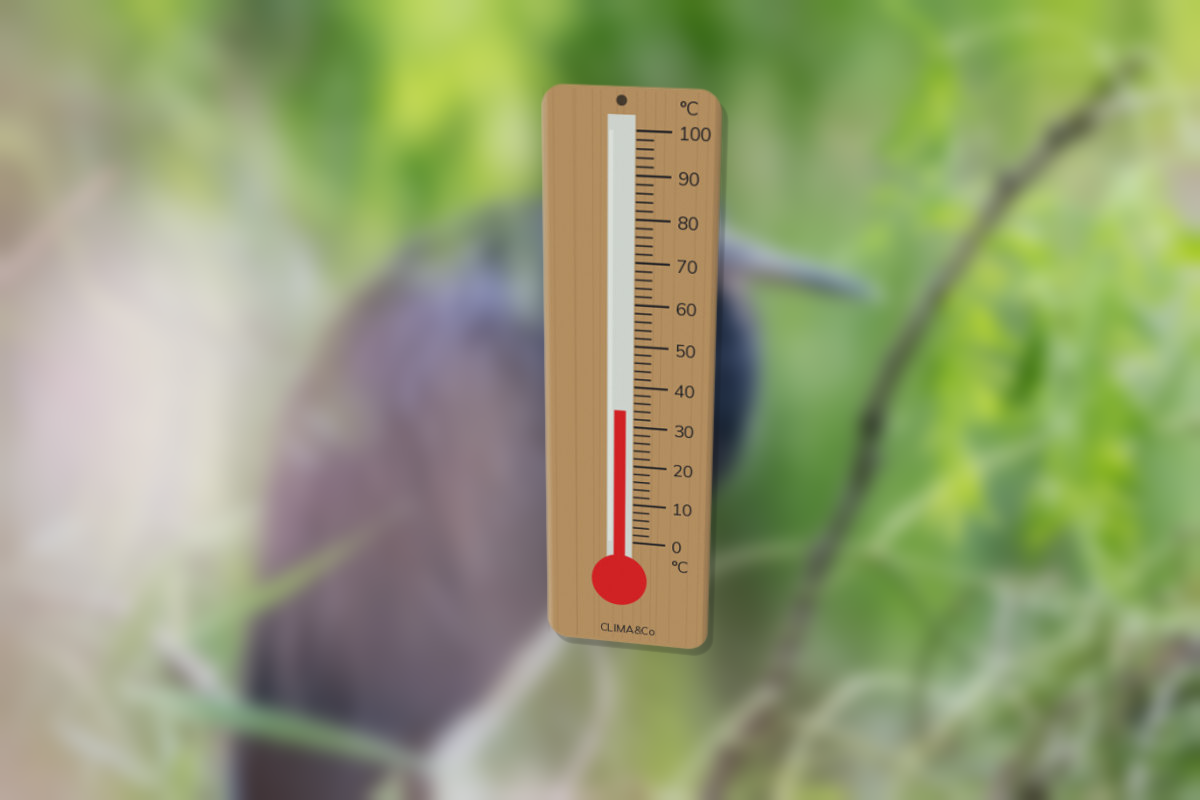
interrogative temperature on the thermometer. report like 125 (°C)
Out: 34 (°C)
